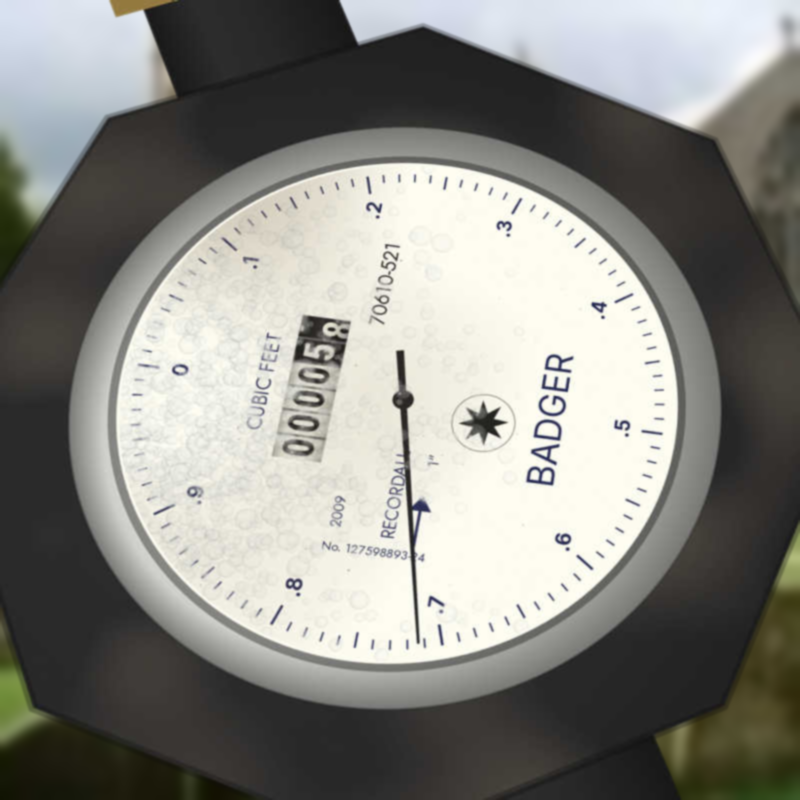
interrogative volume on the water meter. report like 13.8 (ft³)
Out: 57.71 (ft³)
